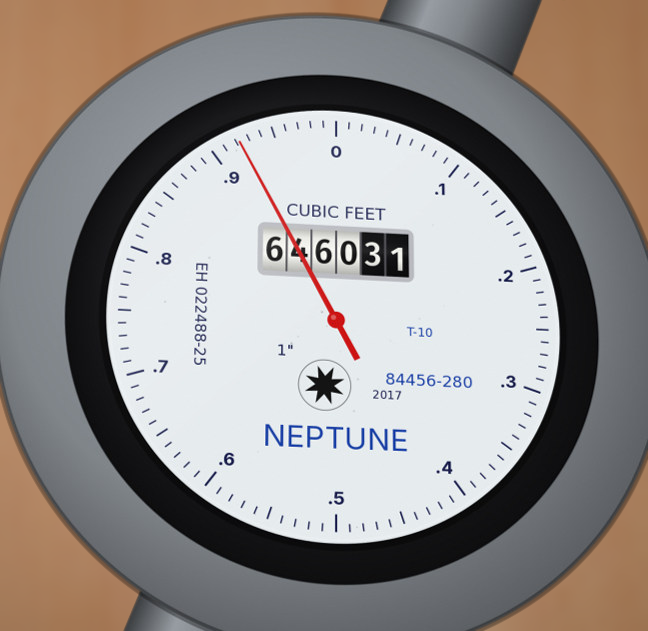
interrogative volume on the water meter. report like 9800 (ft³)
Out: 646030.92 (ft³)
